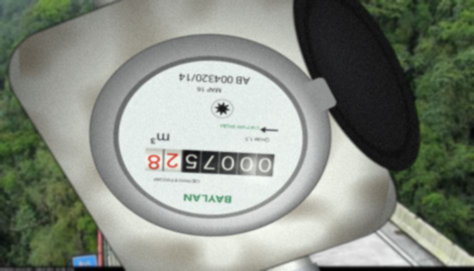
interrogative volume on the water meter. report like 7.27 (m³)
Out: 75.28 (m³)
